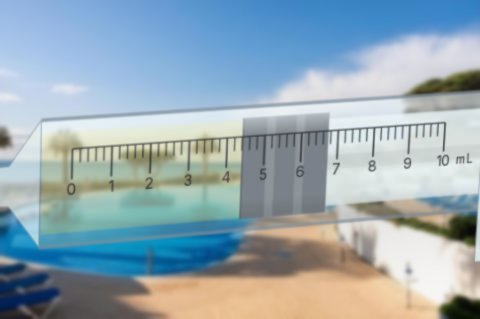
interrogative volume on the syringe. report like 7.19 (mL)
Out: 4.4 (mL)
